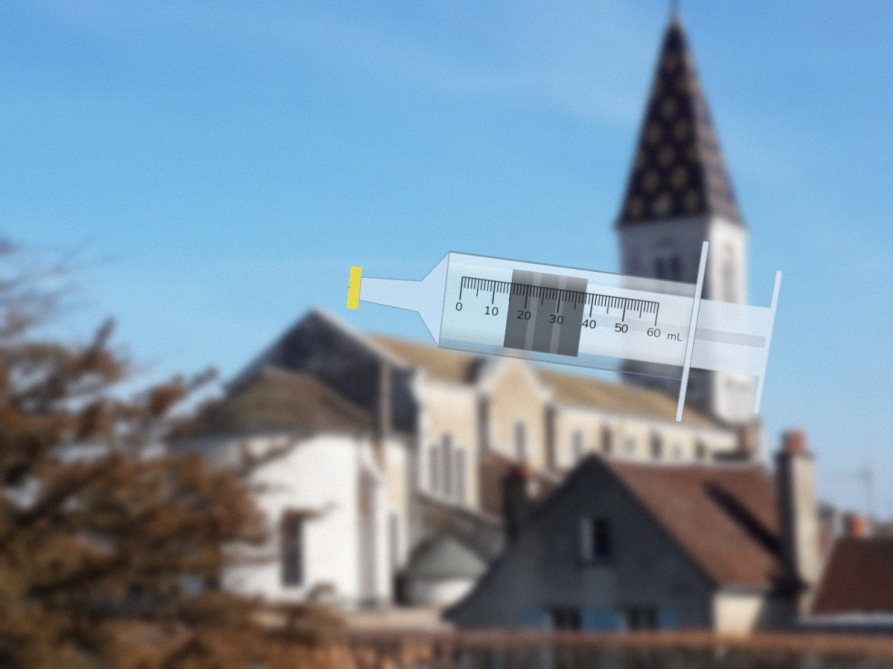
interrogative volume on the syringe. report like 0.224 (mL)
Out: 15 (mL)
